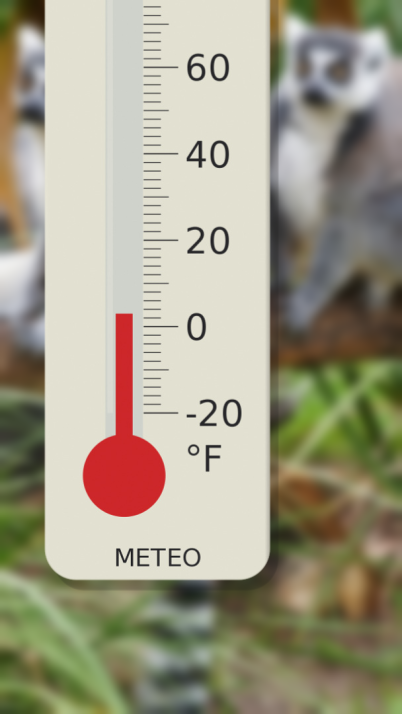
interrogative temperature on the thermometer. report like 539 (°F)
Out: 3 (°F)
